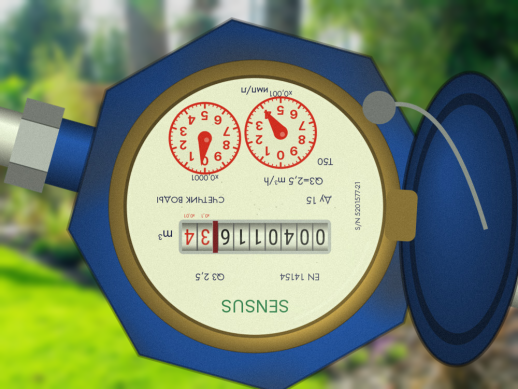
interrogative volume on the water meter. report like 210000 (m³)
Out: 40116.3440 (m³)
